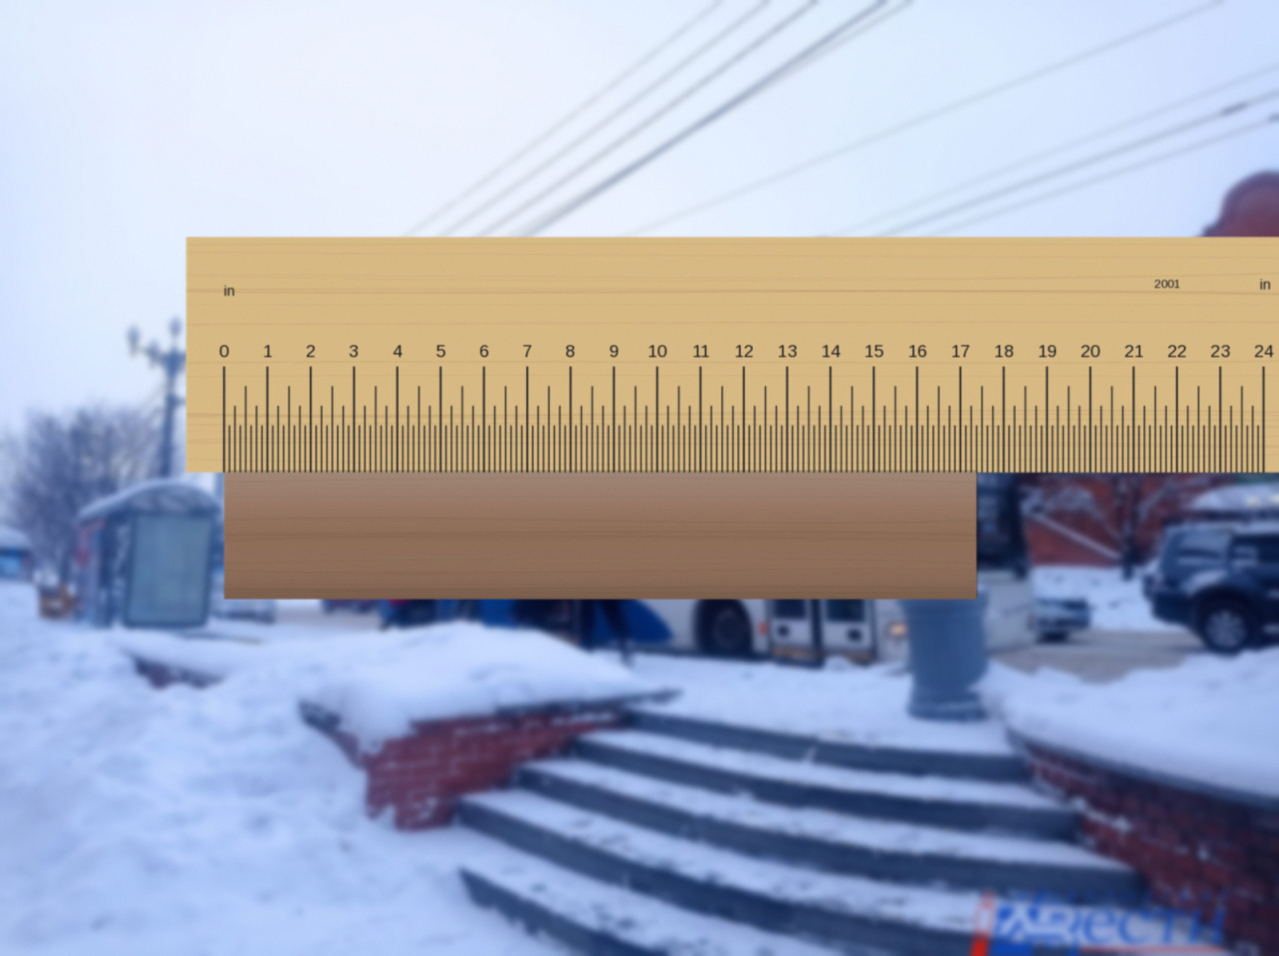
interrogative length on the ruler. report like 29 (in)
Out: 17.375 (in)
